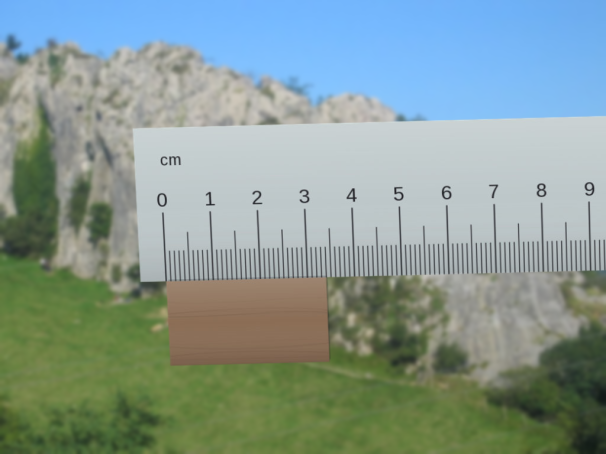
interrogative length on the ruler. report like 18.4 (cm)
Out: 3.4 (cm)
